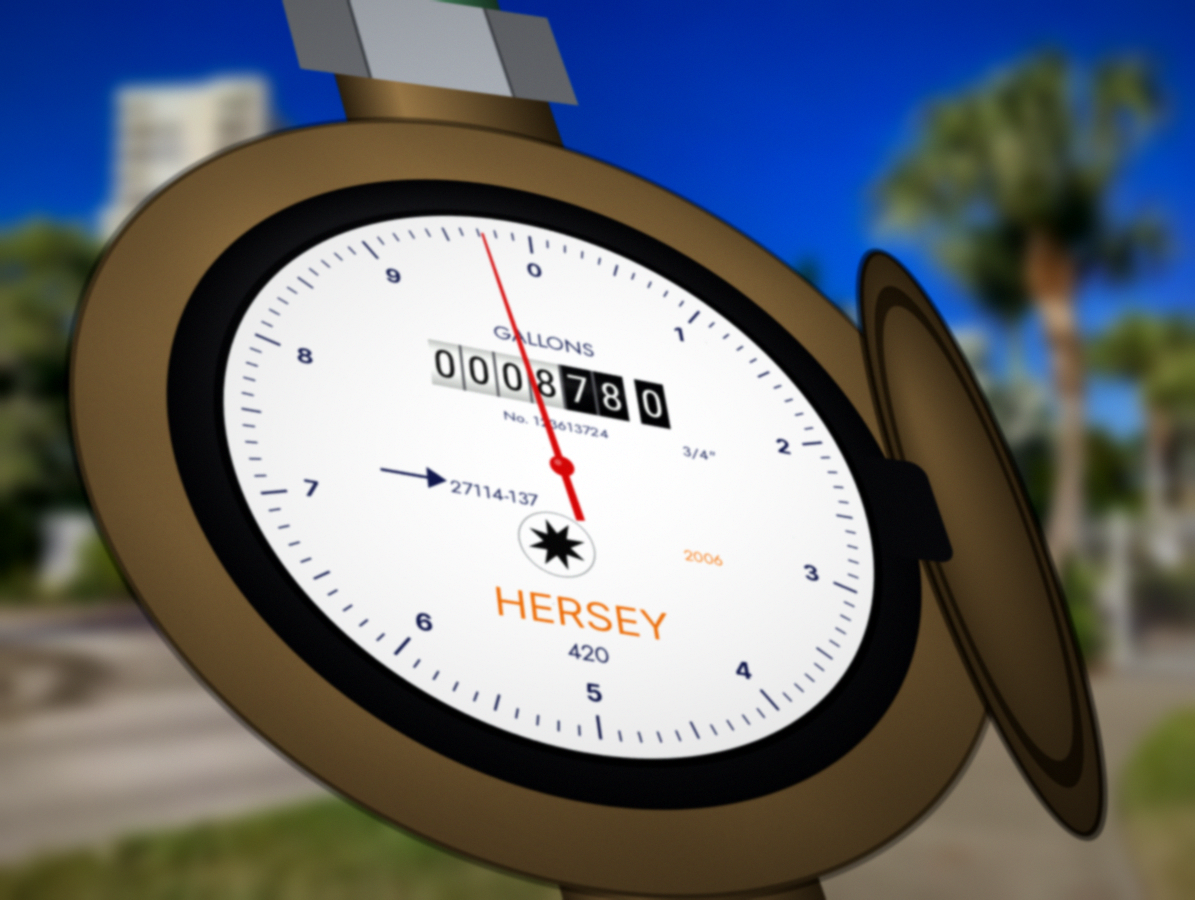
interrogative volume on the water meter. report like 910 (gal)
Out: 8779.7 (gal)
